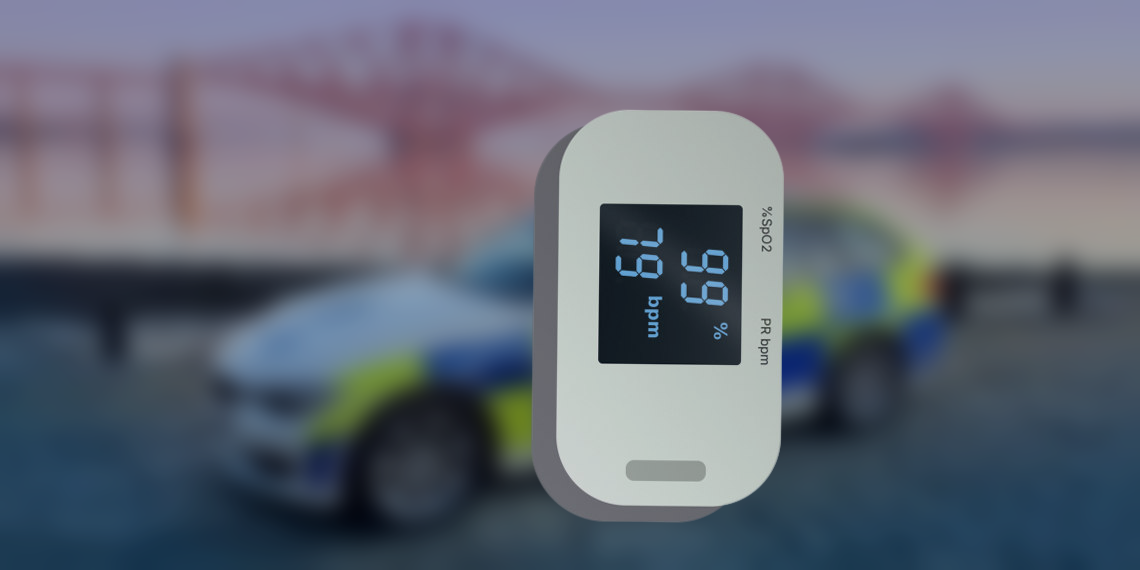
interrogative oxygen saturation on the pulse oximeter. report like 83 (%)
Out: 99 (%)
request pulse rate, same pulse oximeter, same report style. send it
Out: 79 (bpm)
